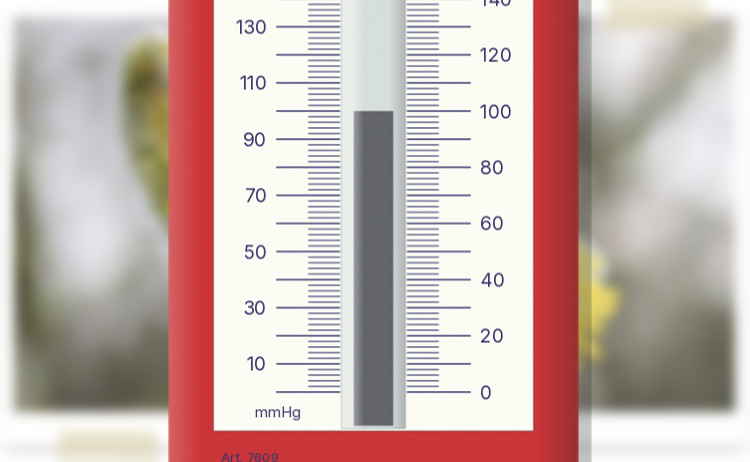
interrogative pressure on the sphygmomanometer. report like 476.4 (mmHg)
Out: 100 (mmHg)
